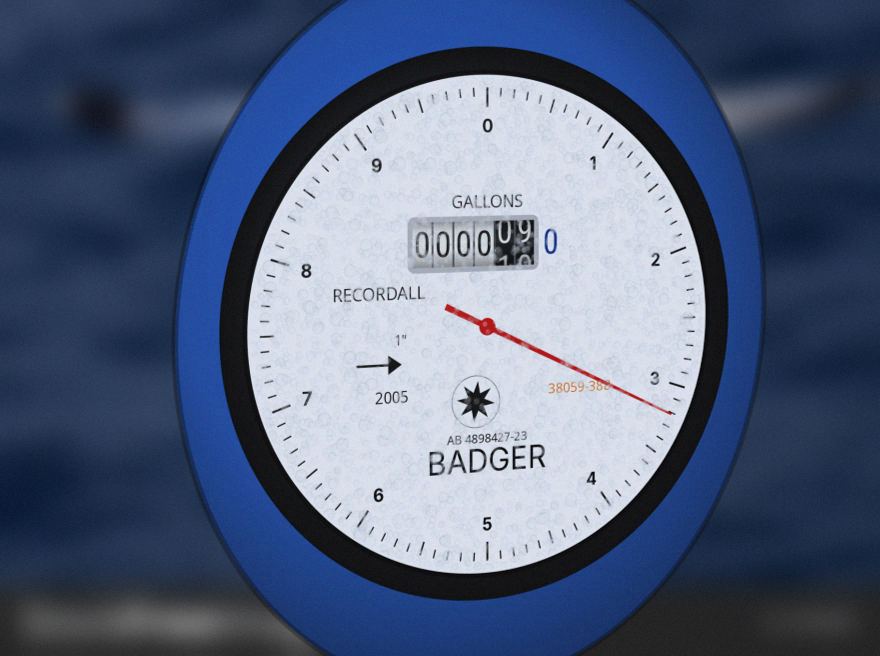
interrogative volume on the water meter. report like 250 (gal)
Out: 93.2 (gal)
